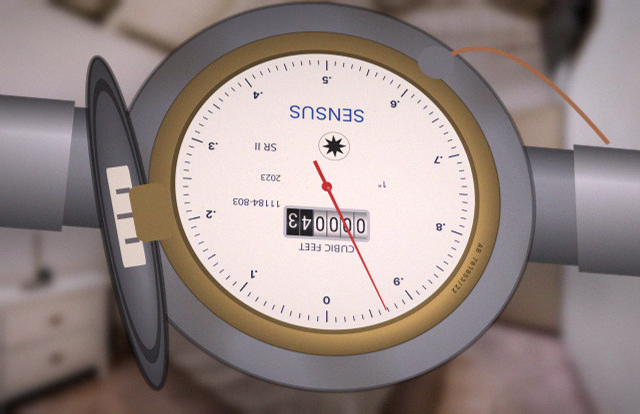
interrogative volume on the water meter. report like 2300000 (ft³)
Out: 42.93 (ft³)
